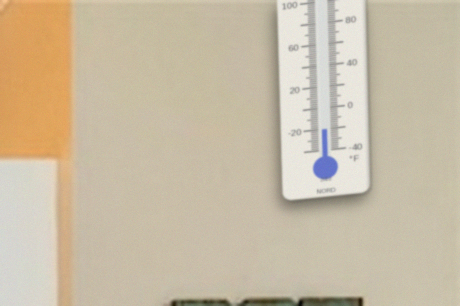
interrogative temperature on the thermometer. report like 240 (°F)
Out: -20 (°F)
